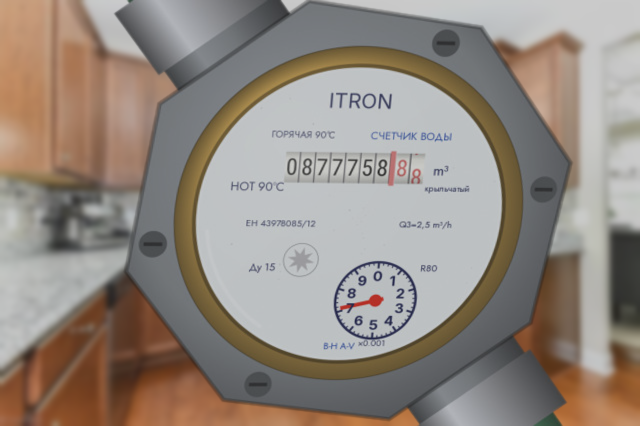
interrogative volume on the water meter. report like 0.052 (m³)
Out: 877758.877 (m³)
